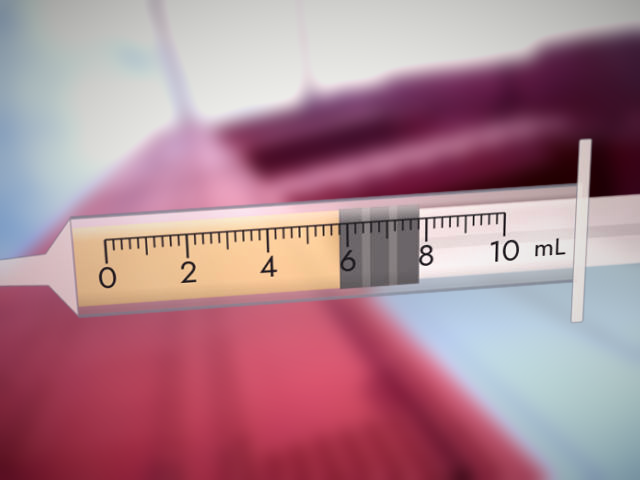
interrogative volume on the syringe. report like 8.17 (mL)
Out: 5.8 (mL)
